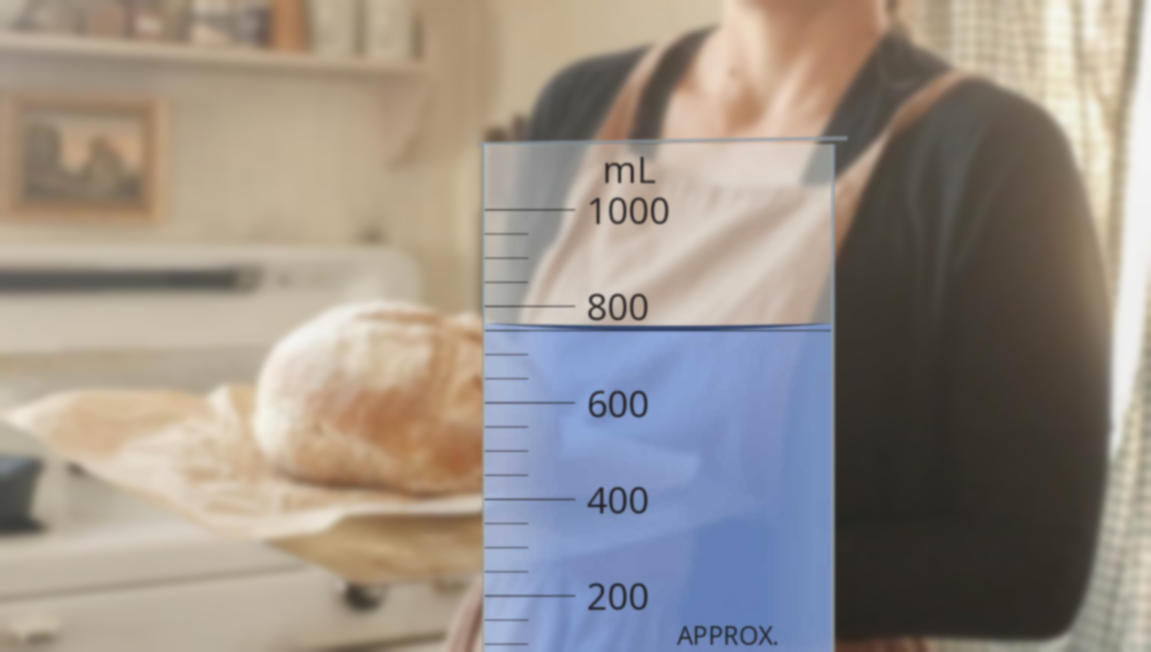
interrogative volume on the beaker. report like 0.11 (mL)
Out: 750 (mL)
